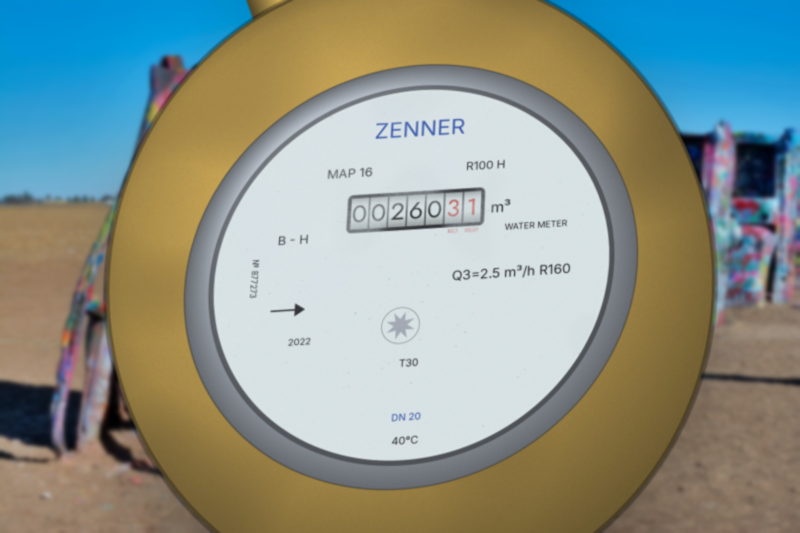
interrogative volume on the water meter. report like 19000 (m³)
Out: 260.31 (m³)
